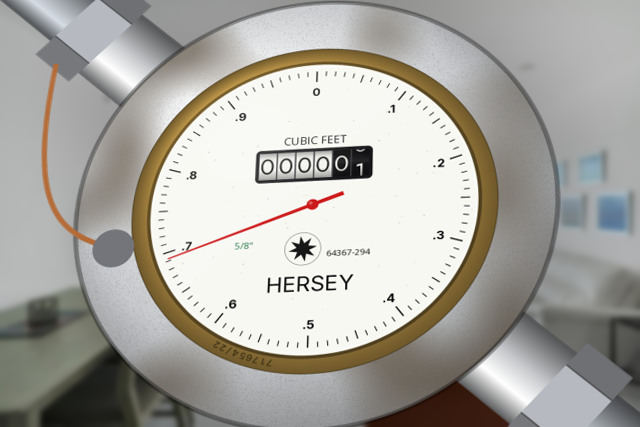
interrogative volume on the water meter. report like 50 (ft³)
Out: 0.69 (ft³)
